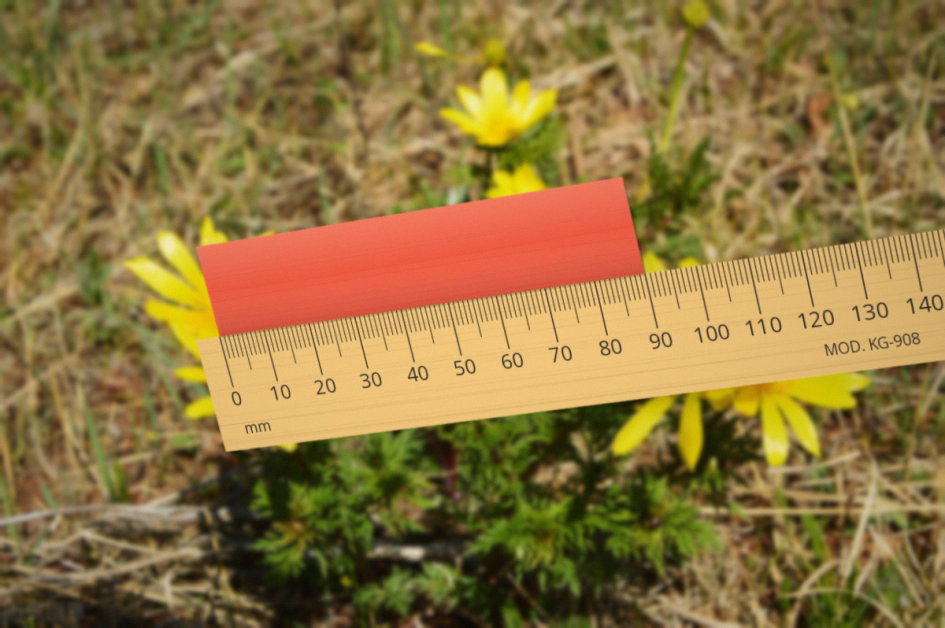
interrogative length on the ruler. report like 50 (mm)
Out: 90 (mm)
